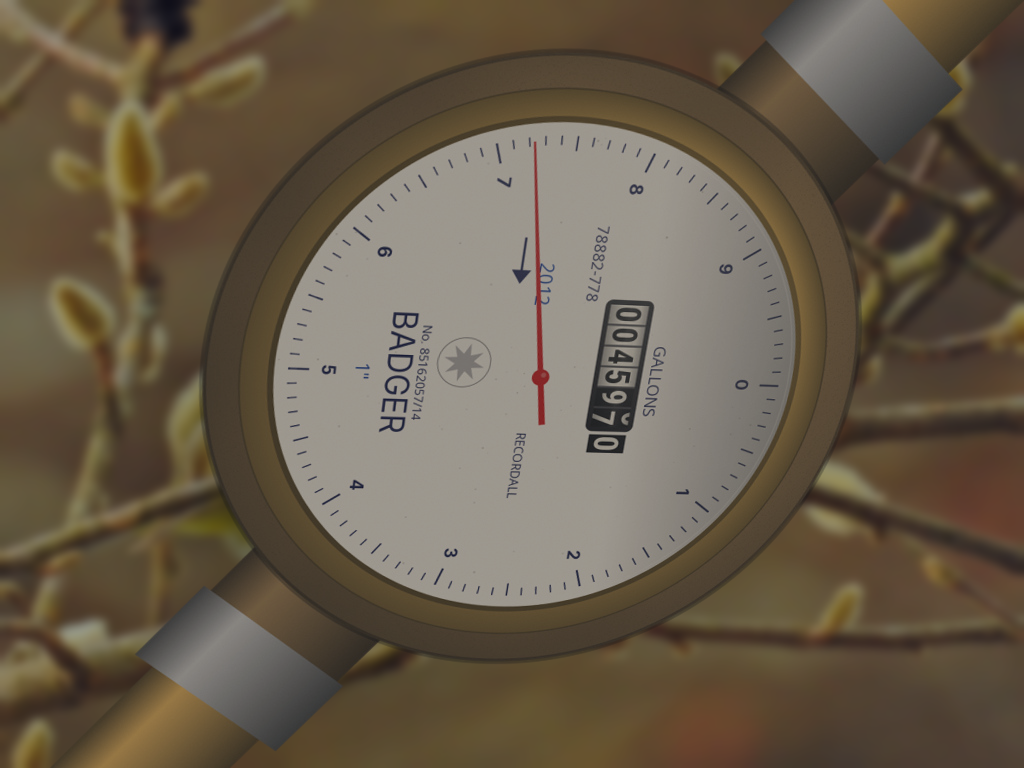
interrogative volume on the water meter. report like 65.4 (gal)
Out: 45967.2 (gal)
